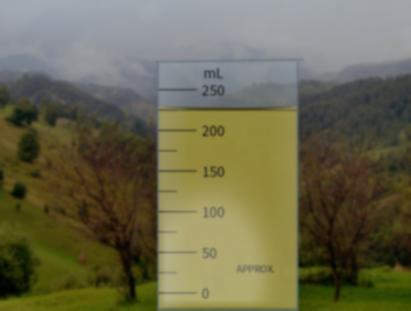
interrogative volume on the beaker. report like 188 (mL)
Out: 225 (mL)
